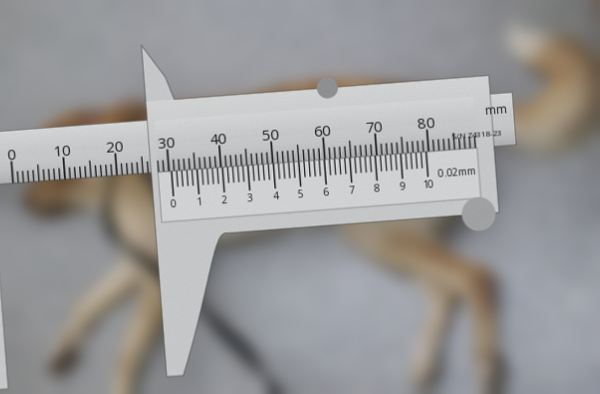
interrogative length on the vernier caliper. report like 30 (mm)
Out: 30.5 (mm)
